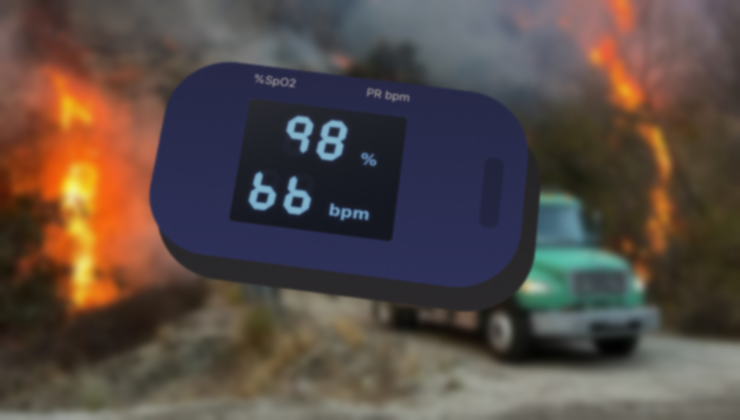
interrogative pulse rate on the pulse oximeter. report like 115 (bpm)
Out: 66 (bpm)
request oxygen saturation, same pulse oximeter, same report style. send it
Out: 98 (%)
